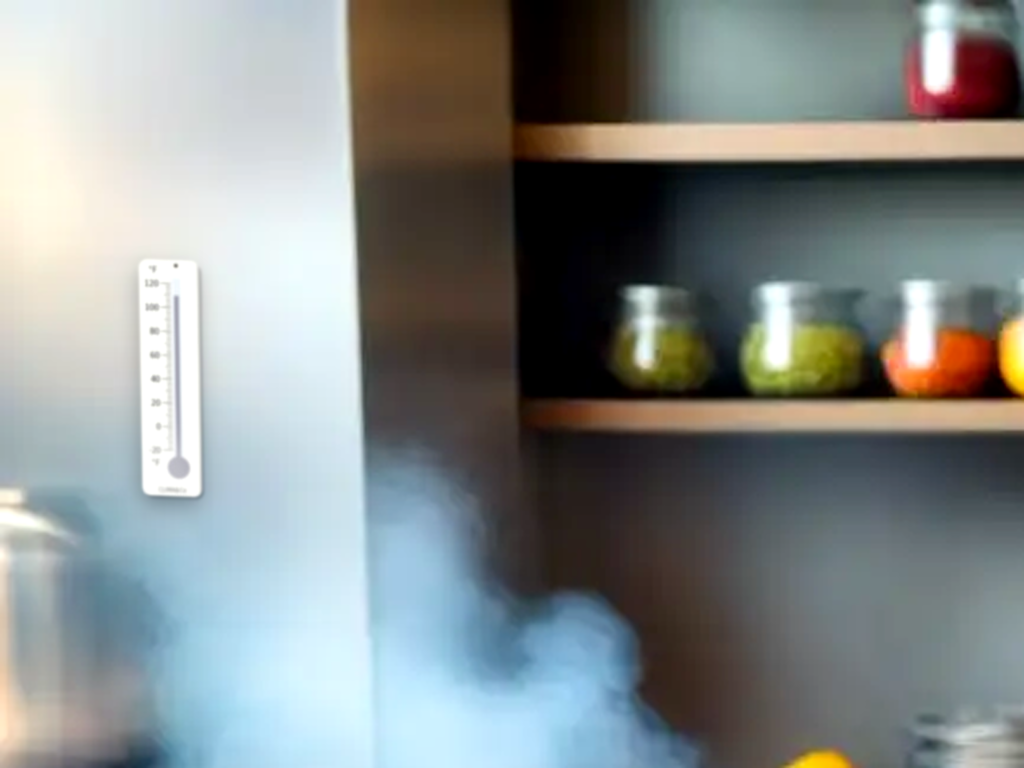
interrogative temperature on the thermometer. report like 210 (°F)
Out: 110 (°F)
